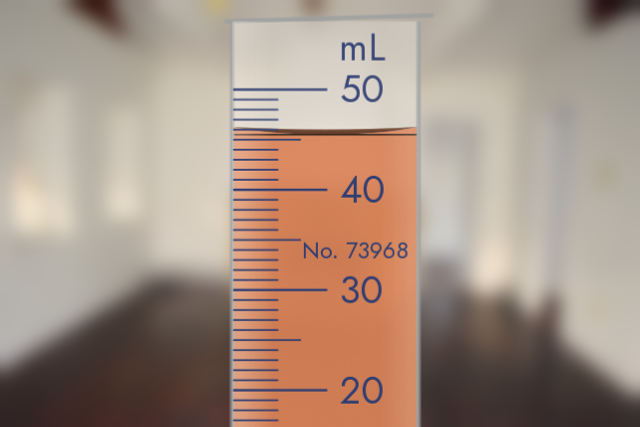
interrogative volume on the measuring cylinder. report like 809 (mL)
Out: 45.5 (mL)
